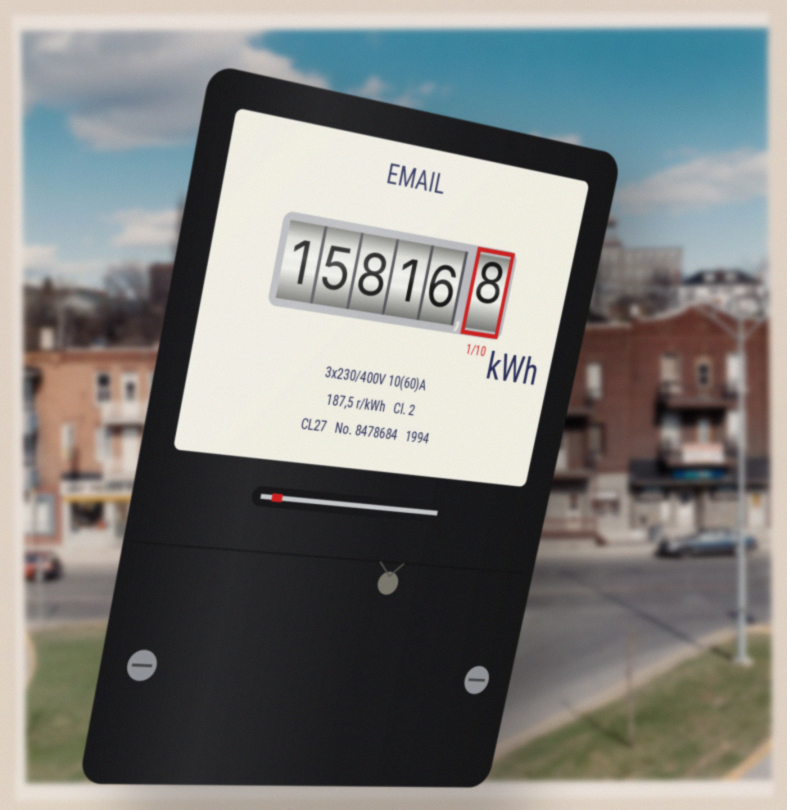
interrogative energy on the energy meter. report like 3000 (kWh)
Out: 15816.8 (kWh)
